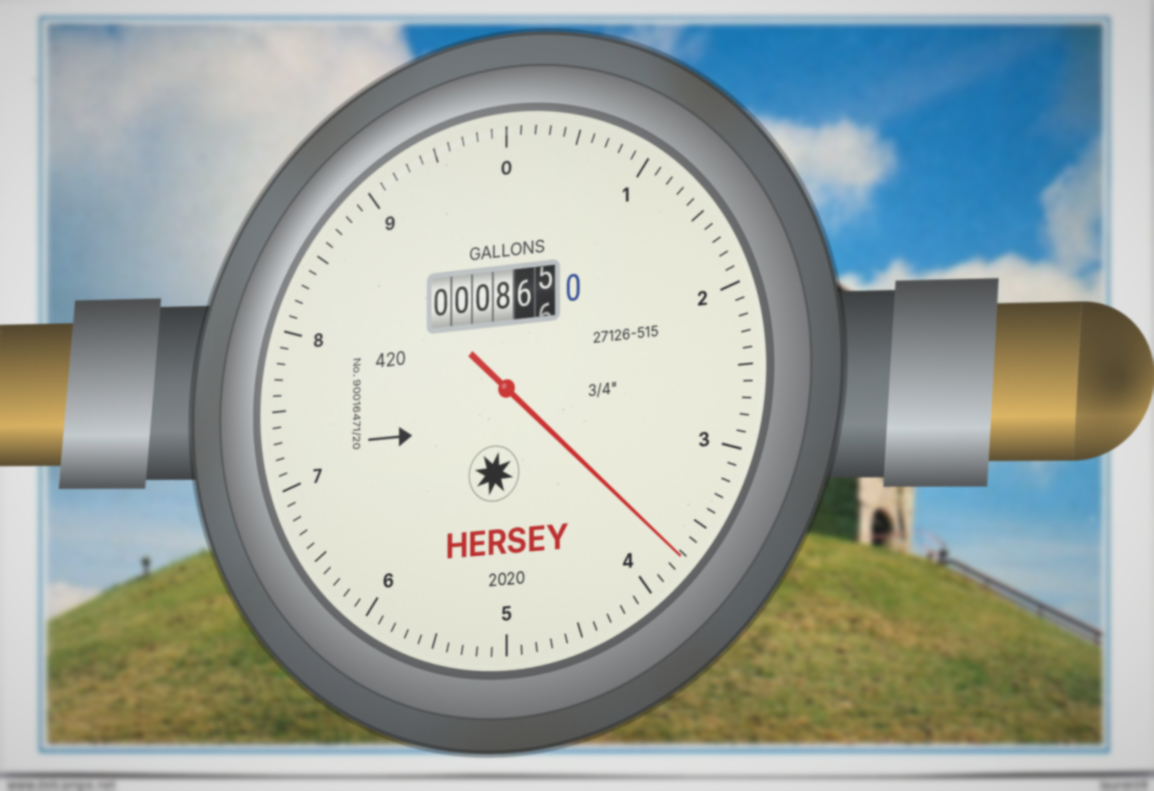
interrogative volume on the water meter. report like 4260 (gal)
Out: 8653.7 (gal)
